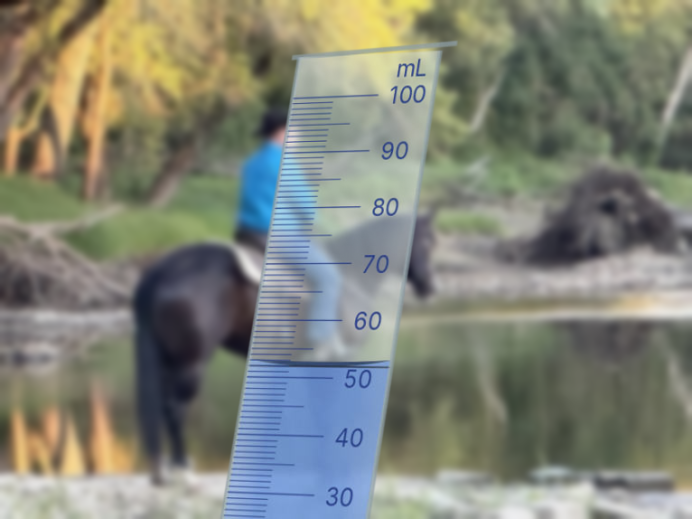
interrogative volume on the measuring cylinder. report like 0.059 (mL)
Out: 52 (mL)
